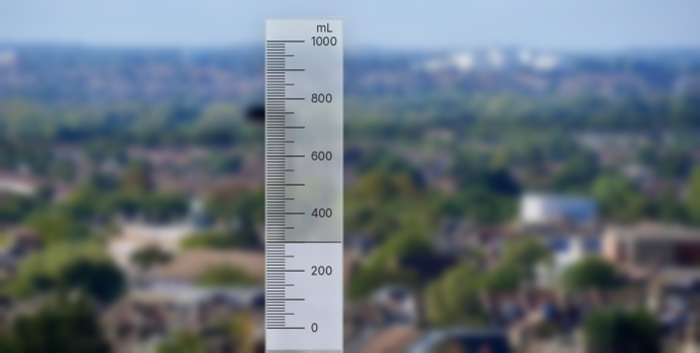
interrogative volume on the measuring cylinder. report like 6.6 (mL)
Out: 300 (mL)
